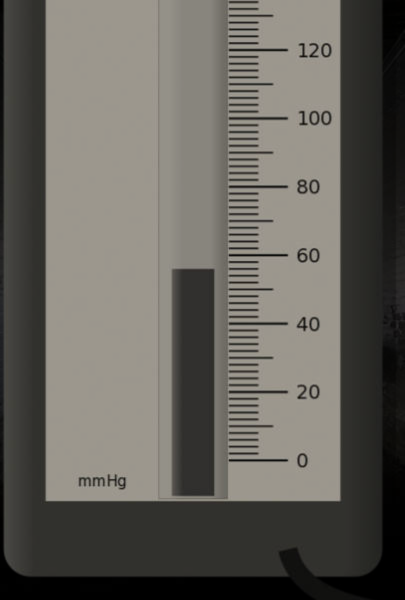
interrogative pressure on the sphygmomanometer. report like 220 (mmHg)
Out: 56 (mmHg)
